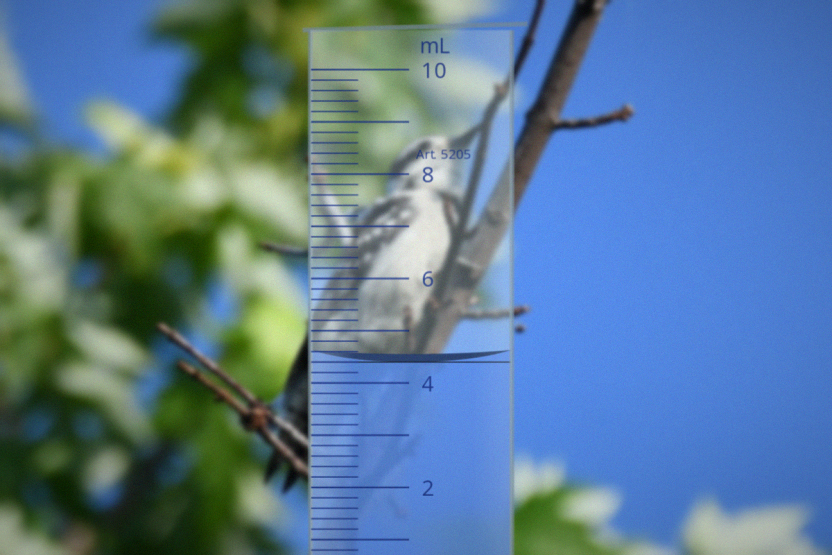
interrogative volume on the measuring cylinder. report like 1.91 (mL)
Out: 4.4 (mL)
